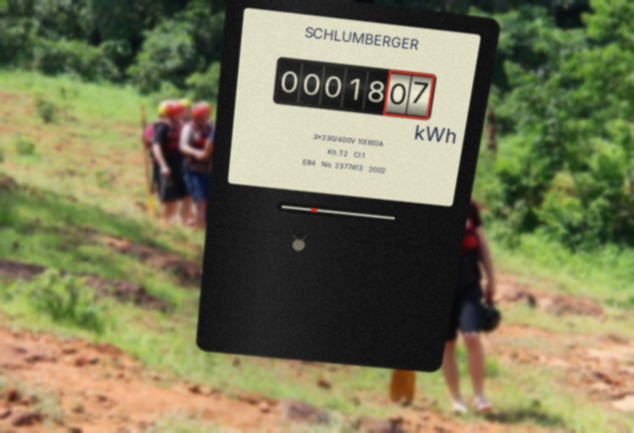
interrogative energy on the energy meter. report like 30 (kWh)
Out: 18.07 (kWh)
